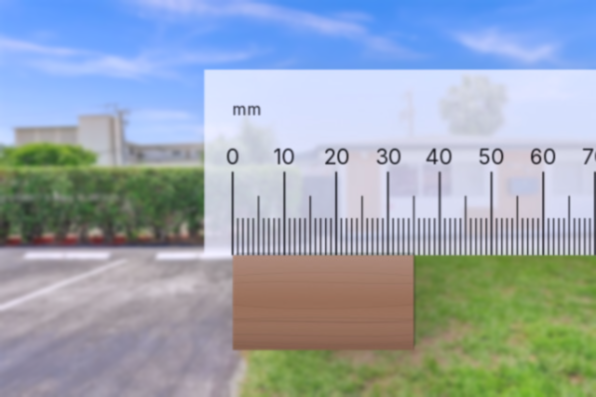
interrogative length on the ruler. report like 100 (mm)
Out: 35 (mm)
